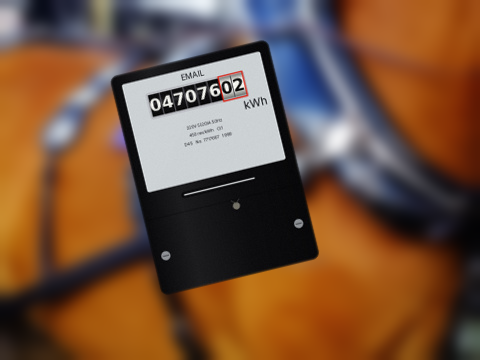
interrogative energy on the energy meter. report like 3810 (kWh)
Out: 47076.02 (kWh)
